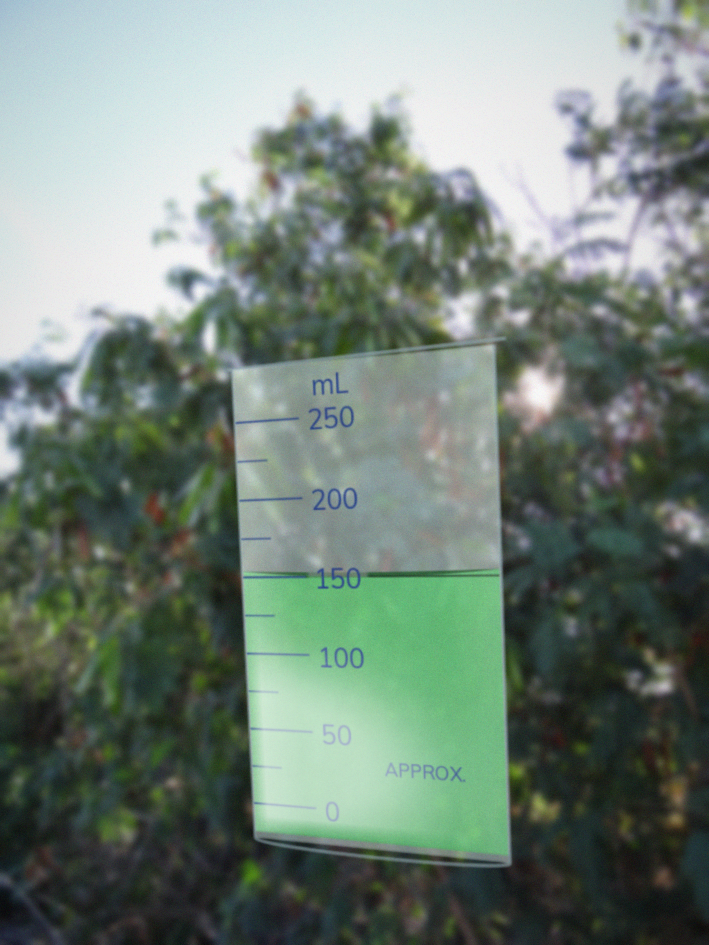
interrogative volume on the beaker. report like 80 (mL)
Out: 150 (mL)
